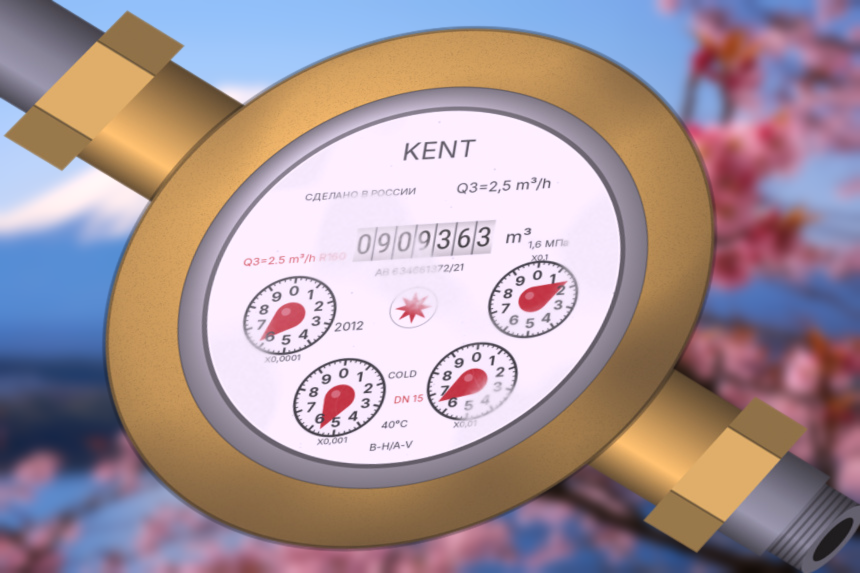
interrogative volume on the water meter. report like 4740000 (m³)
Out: 909363.1656 (m³)
